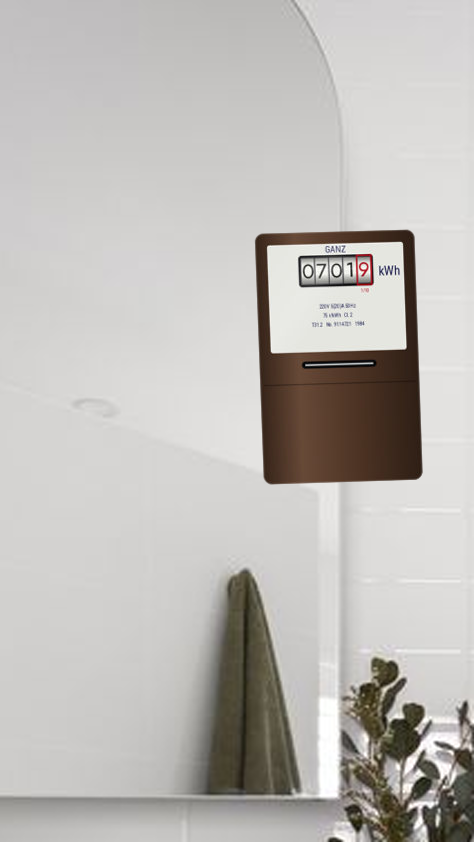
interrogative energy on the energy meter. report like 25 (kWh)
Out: 701.9 (kWh)
